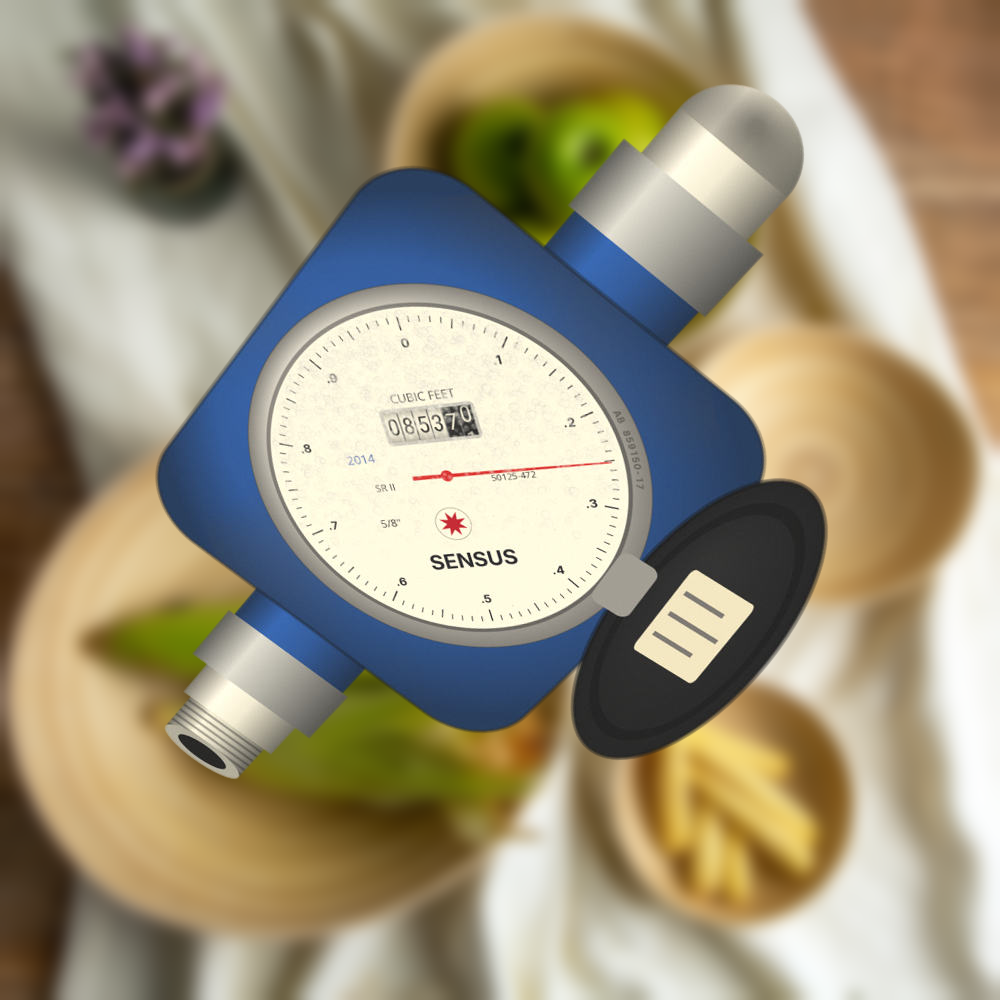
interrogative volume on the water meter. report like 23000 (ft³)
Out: 85370.25 (ft³)
